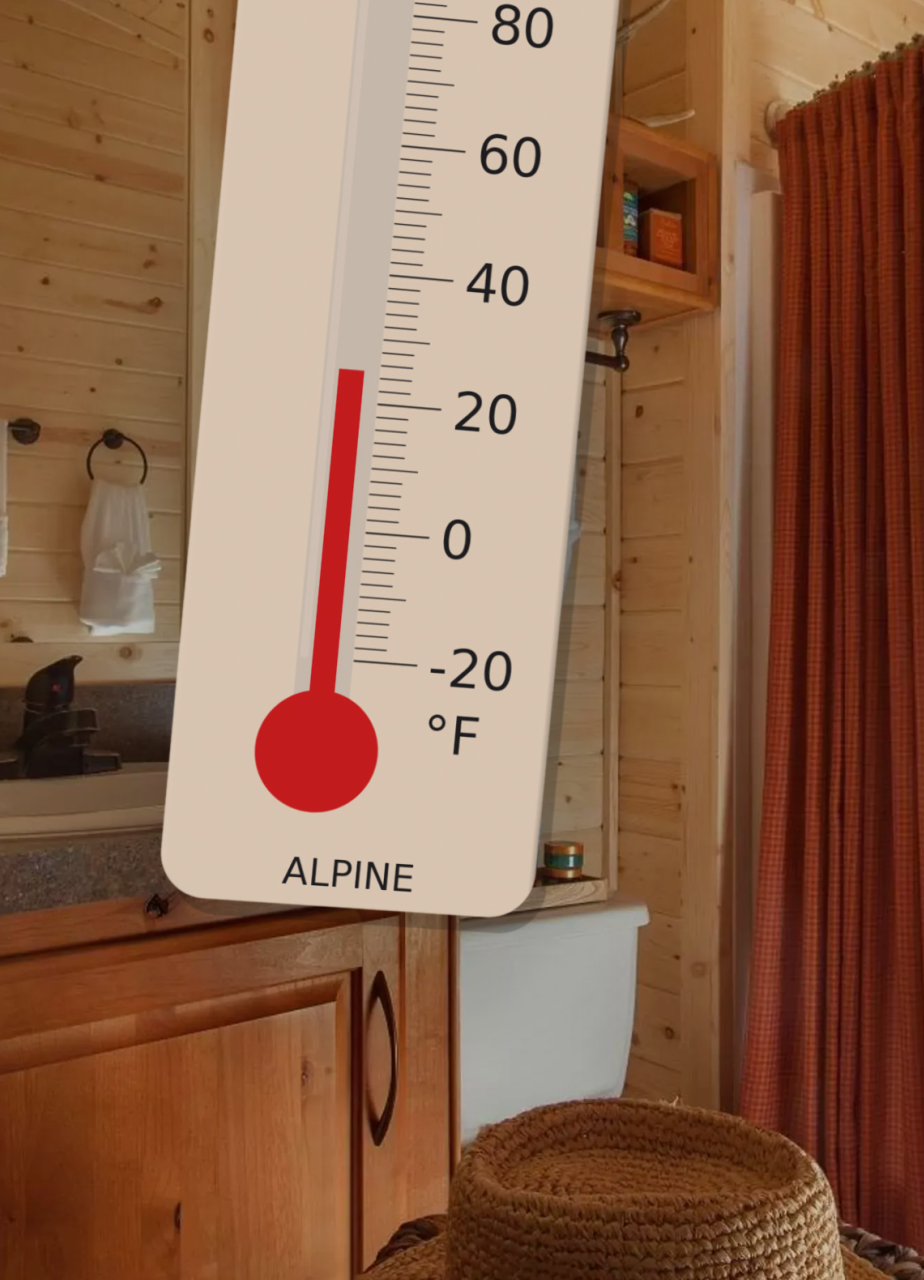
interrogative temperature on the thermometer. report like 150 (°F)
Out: 25 (°F)
